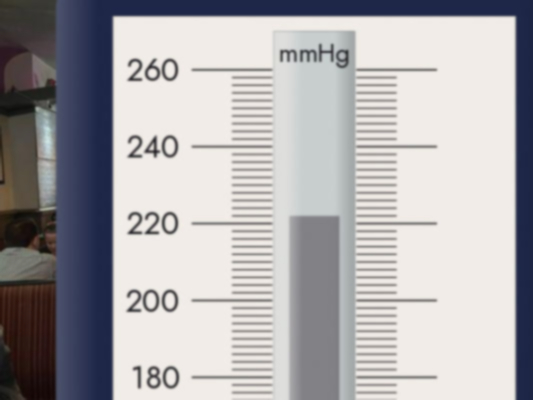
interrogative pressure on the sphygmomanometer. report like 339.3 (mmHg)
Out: 222 (mmHg)
